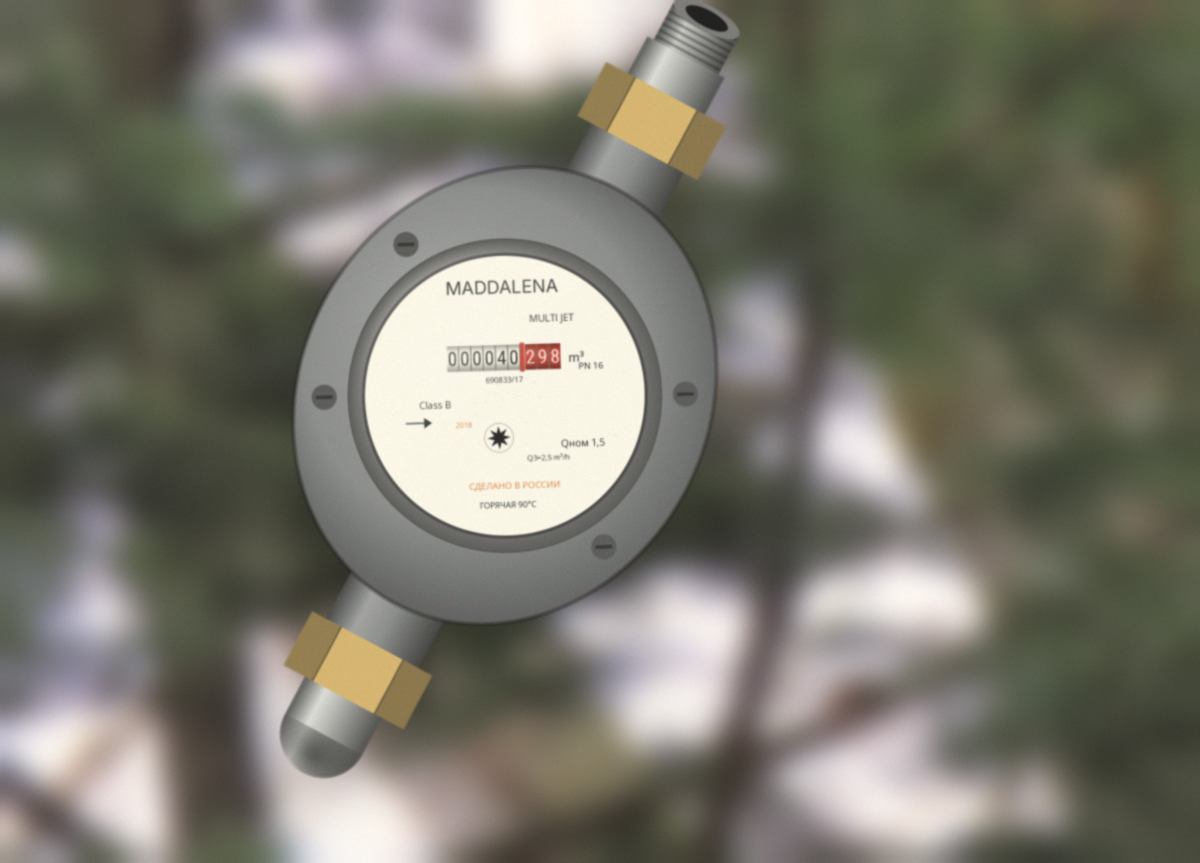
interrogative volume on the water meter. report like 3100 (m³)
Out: 40.298 (m³)
